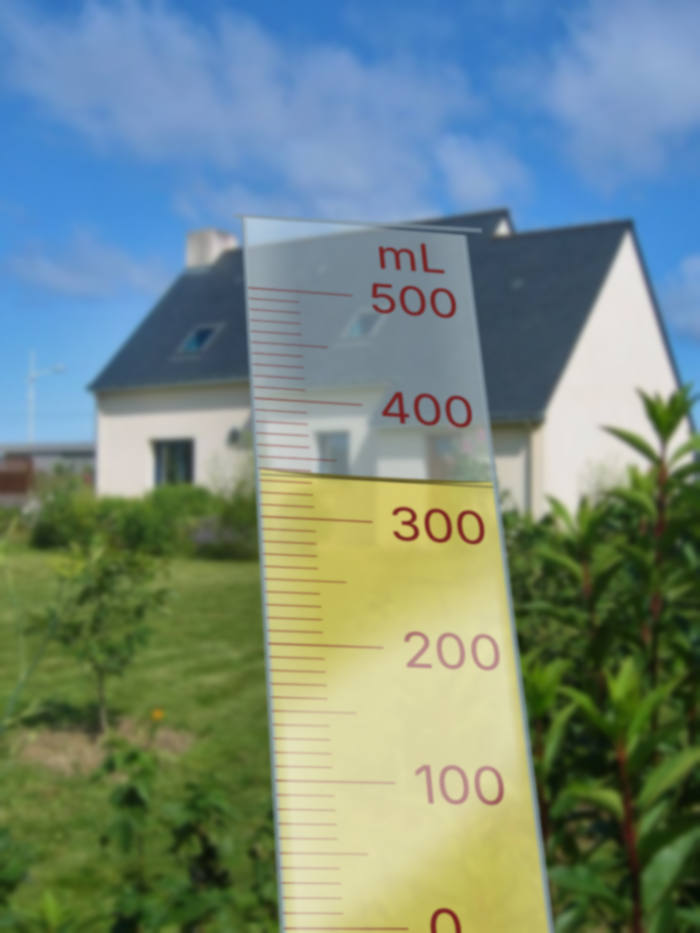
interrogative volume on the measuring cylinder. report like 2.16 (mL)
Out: 335 (mL)
